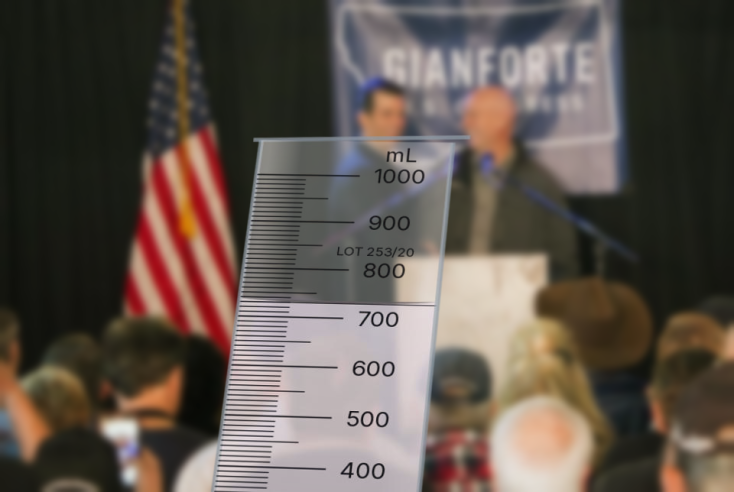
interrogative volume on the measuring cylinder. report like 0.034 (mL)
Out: 730 (mL)
